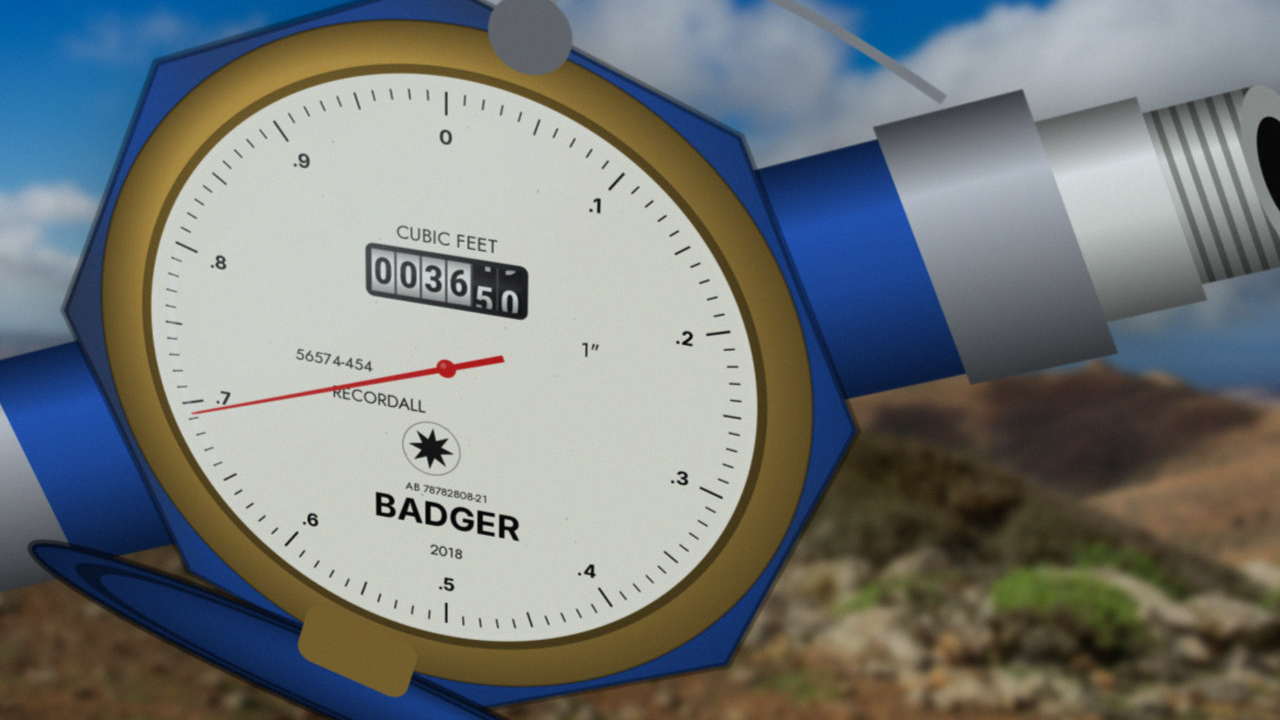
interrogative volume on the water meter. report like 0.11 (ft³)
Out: 3649.69 (ft³)
